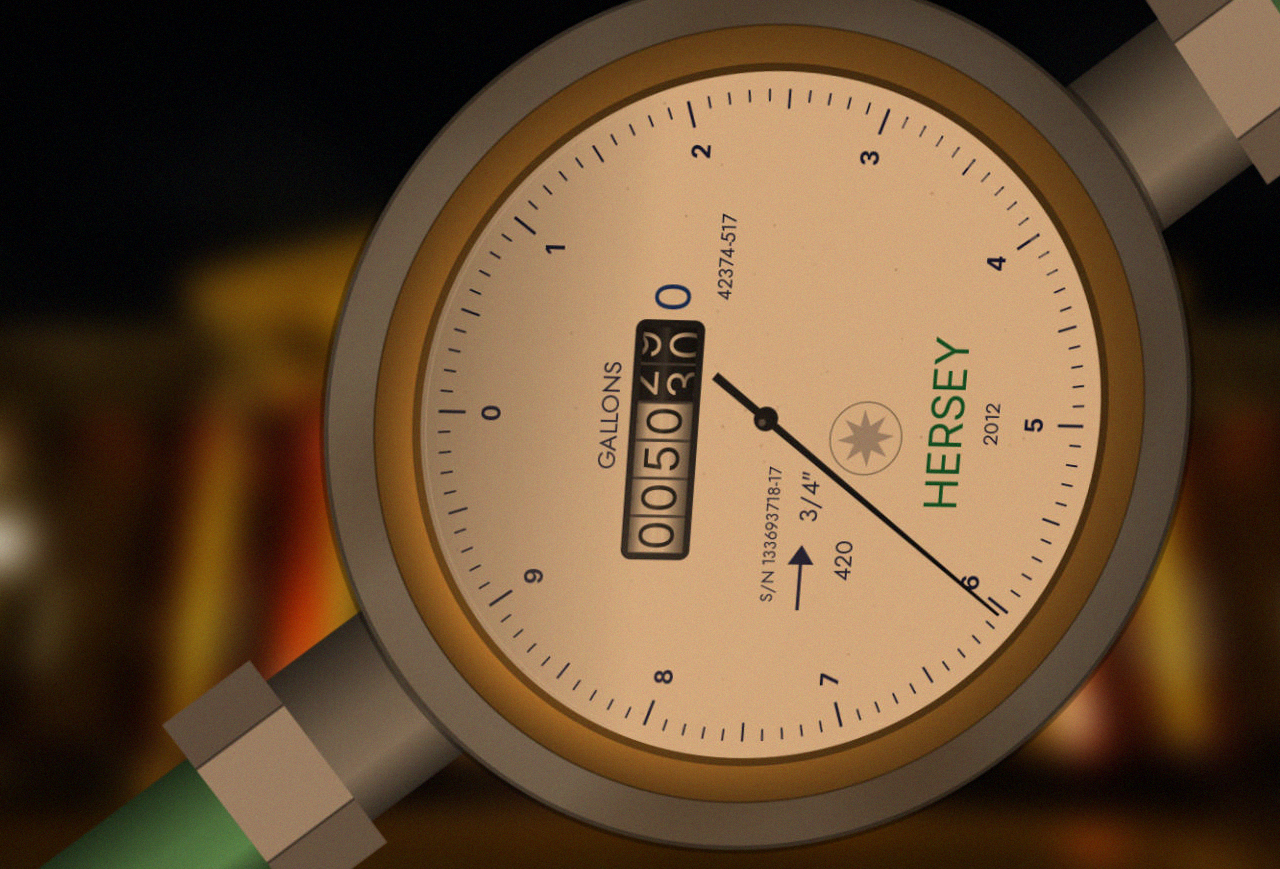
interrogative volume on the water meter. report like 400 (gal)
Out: 50296.0 (gal)
